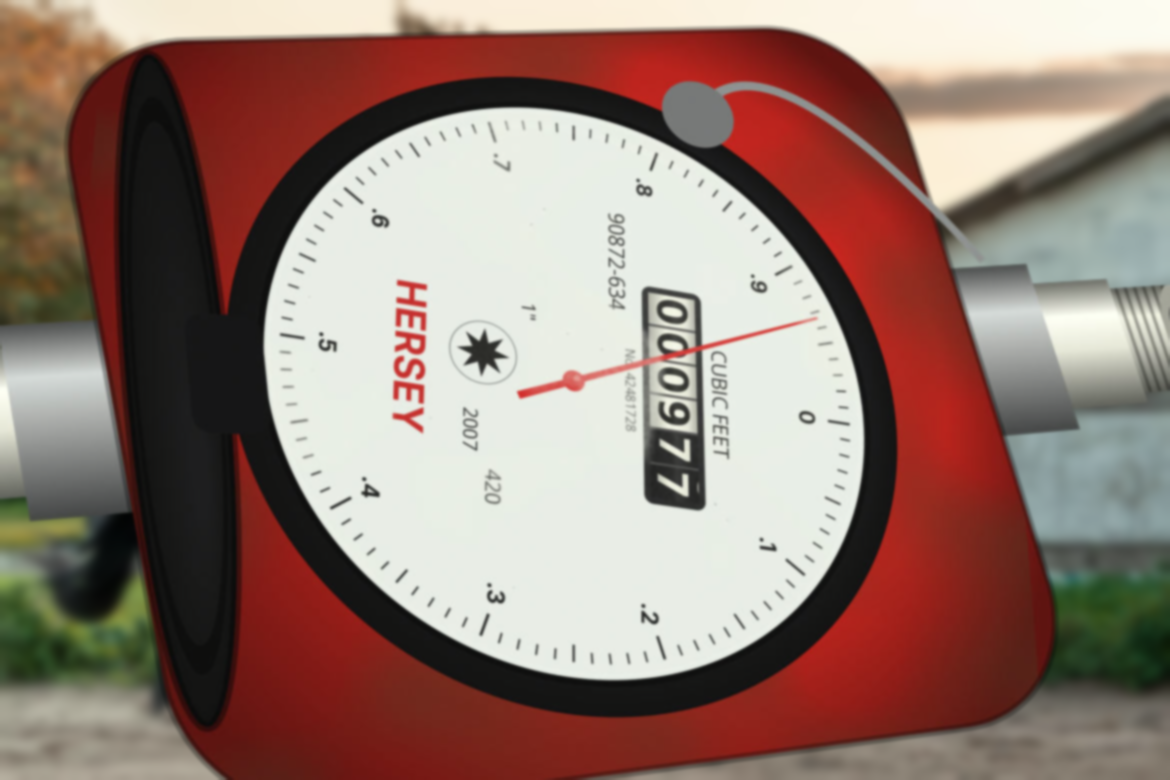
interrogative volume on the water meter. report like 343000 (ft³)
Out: 976.93 (ft³)
